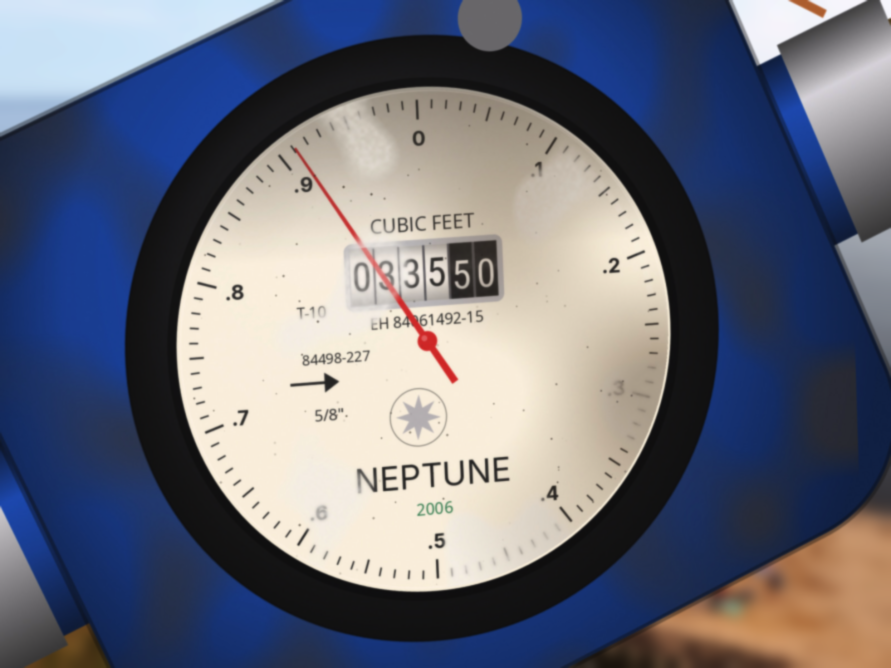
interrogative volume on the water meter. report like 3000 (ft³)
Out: 33549.91 (ft³)
